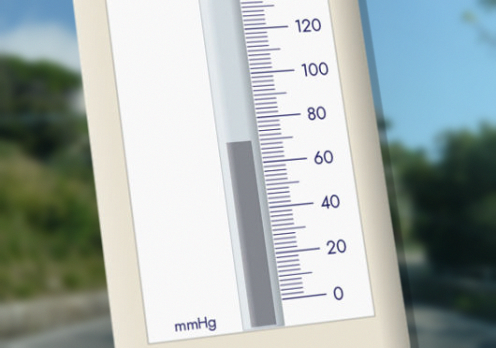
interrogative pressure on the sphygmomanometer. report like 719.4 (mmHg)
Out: 70 (mmHg)
